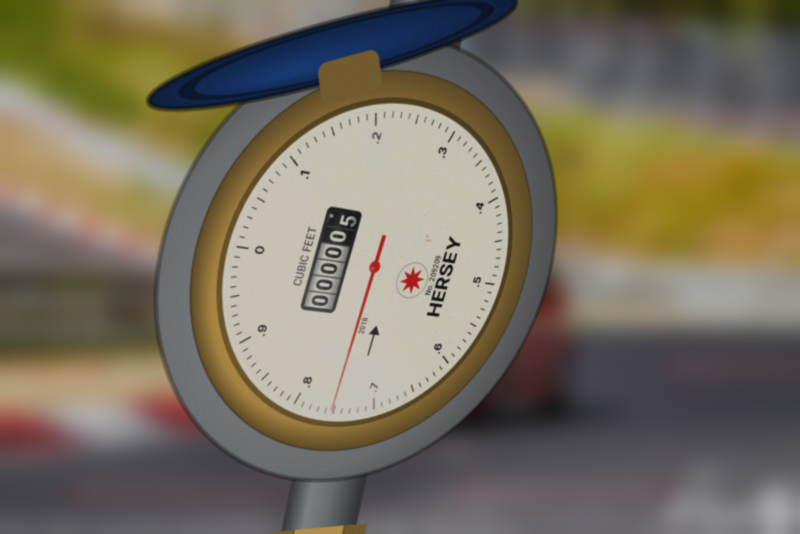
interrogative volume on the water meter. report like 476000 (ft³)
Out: 4.75 (ft³)
